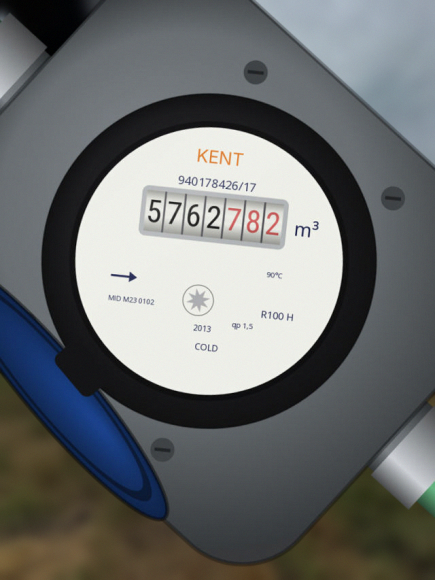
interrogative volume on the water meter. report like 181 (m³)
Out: 5762.782 (m³)
